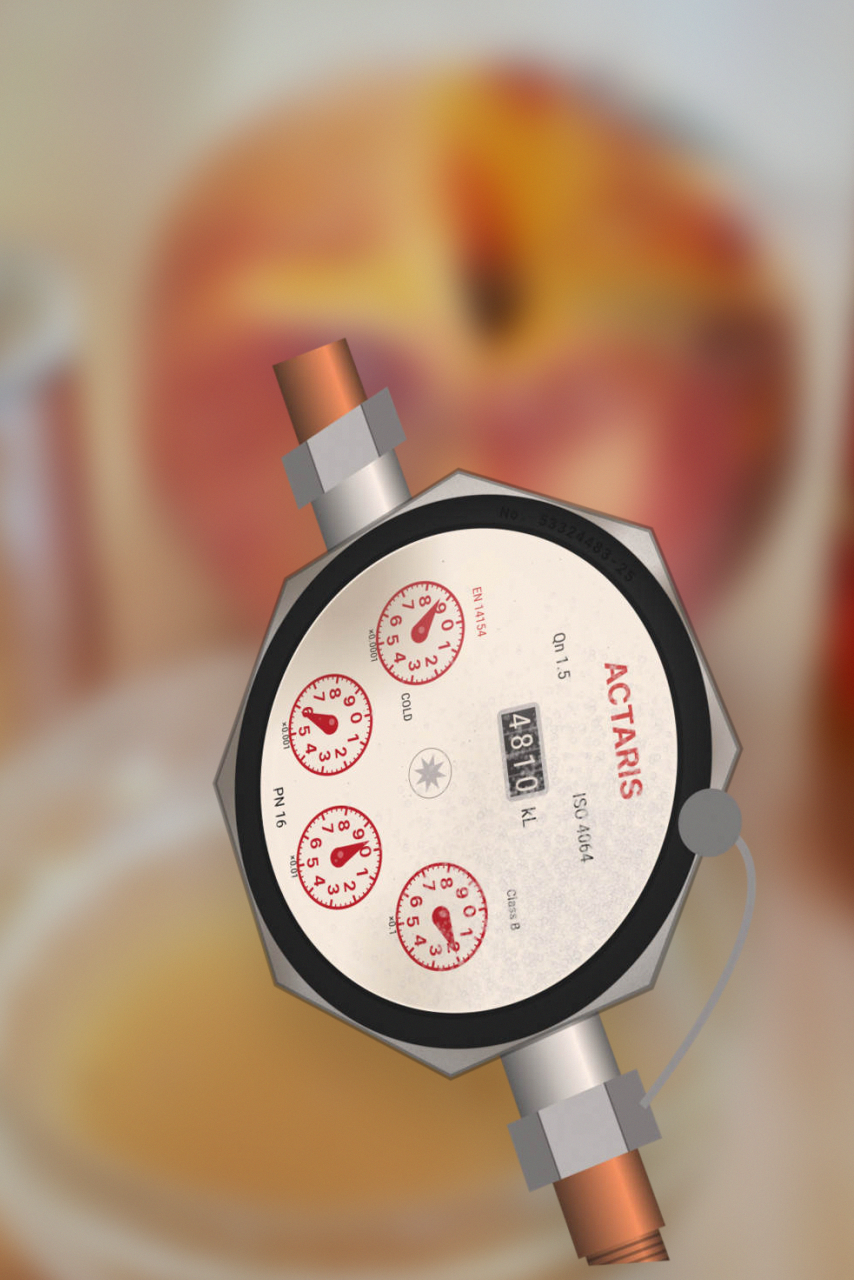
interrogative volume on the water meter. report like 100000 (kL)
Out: 4810.1958 (kL)
